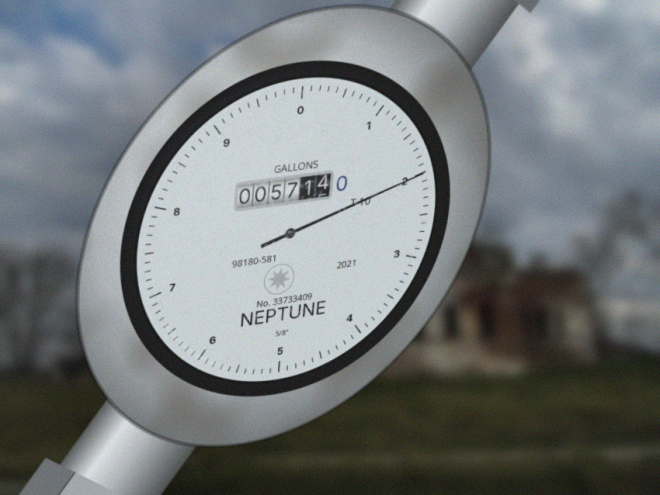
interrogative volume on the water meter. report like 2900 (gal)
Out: 57142.0 (gal)
